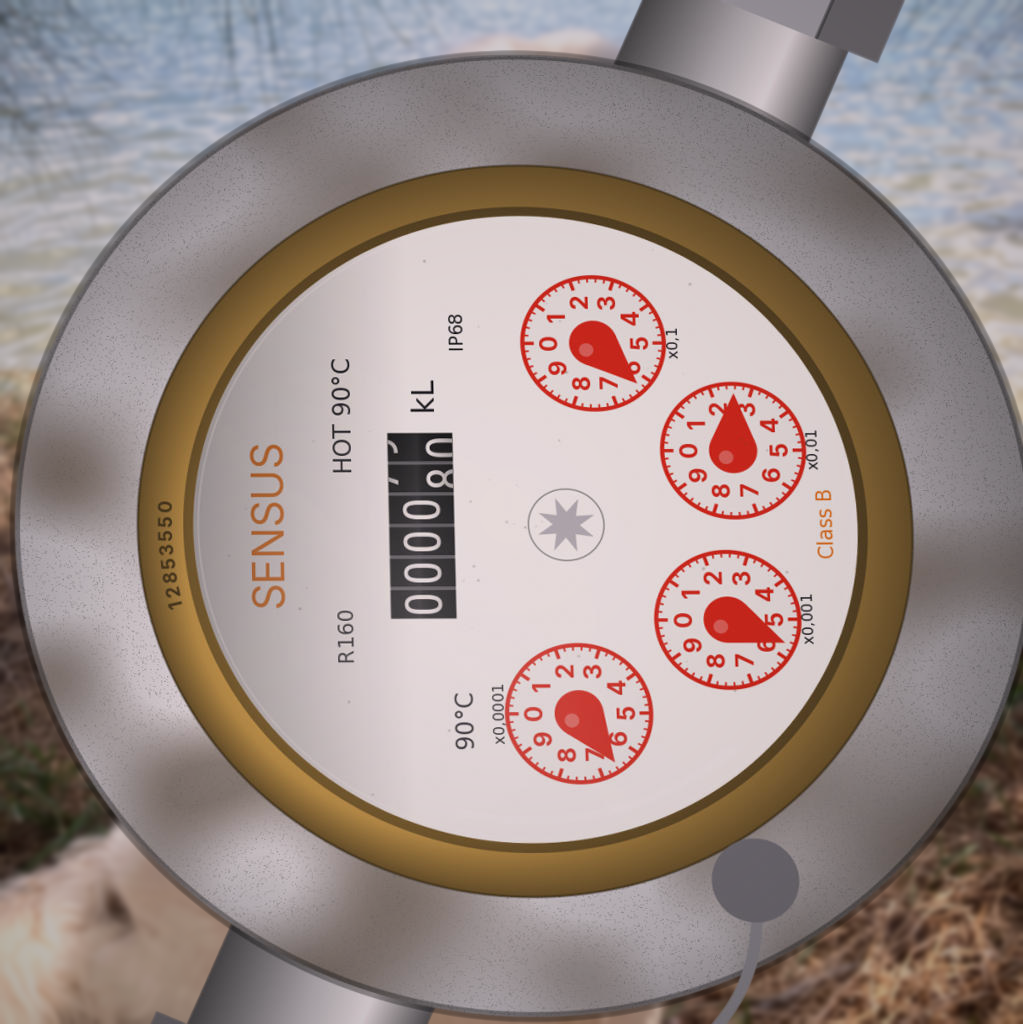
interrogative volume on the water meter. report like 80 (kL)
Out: 79.6256 (kL)
